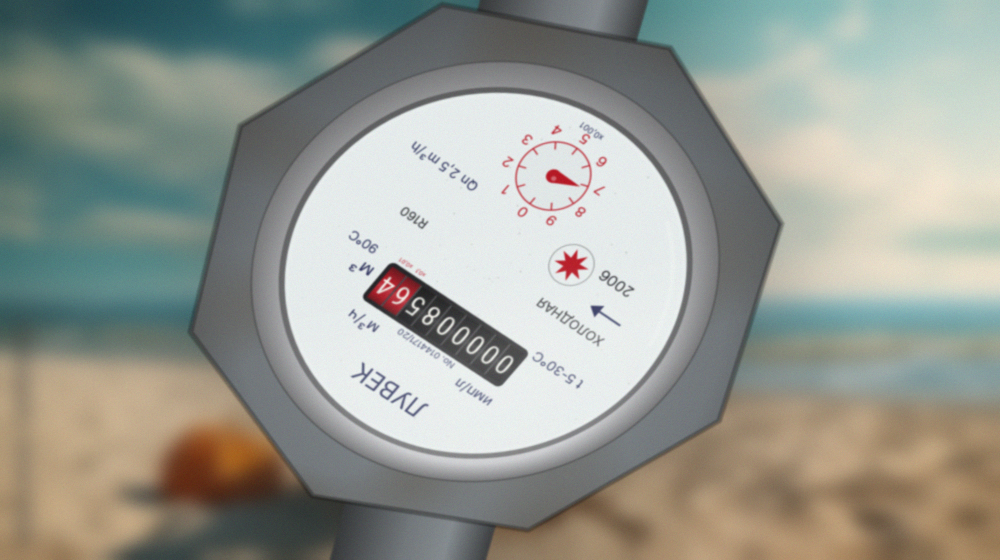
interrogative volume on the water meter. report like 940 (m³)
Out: 85.647 (m³)
